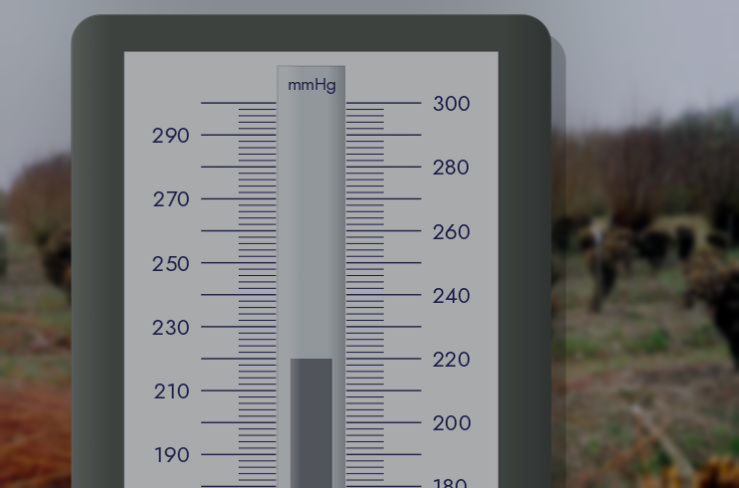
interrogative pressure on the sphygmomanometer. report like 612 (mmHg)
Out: 220 (mmHg)
